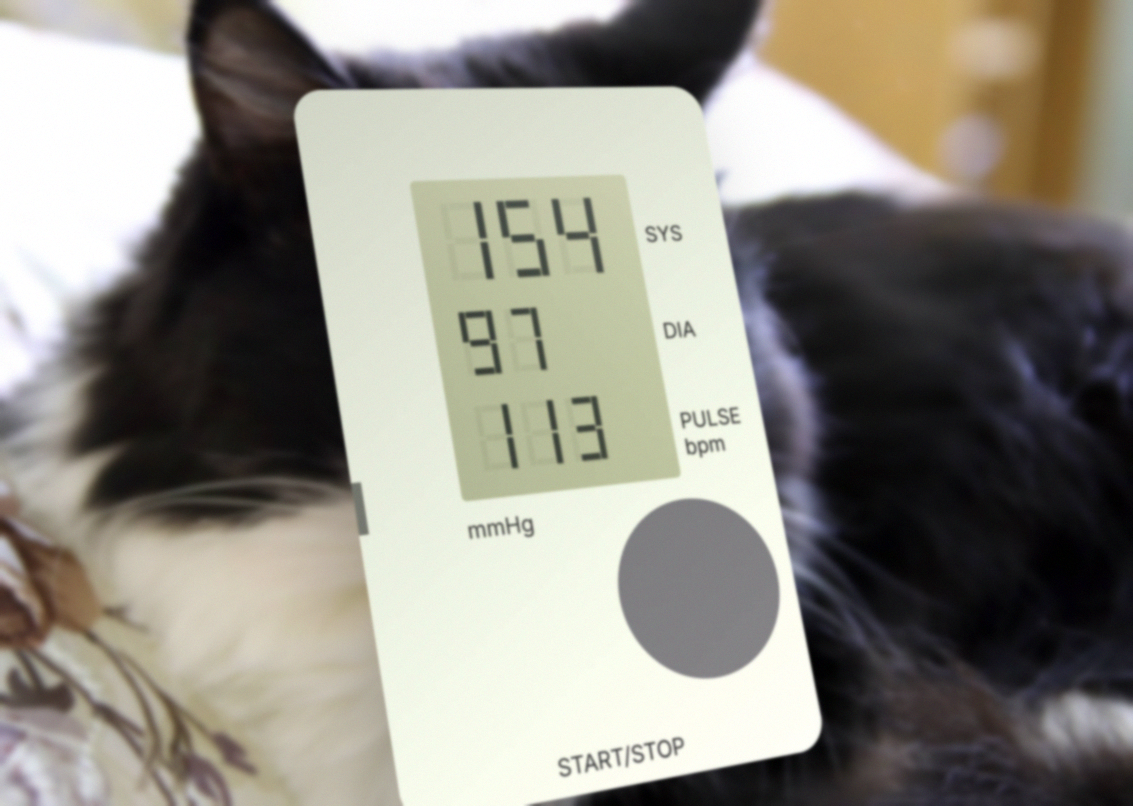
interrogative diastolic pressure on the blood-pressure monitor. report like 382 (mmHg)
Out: 97 (mmHg)
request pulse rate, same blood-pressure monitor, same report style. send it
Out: 113 (bpm)
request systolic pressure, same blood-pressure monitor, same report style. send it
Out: 154 (mmHg)
